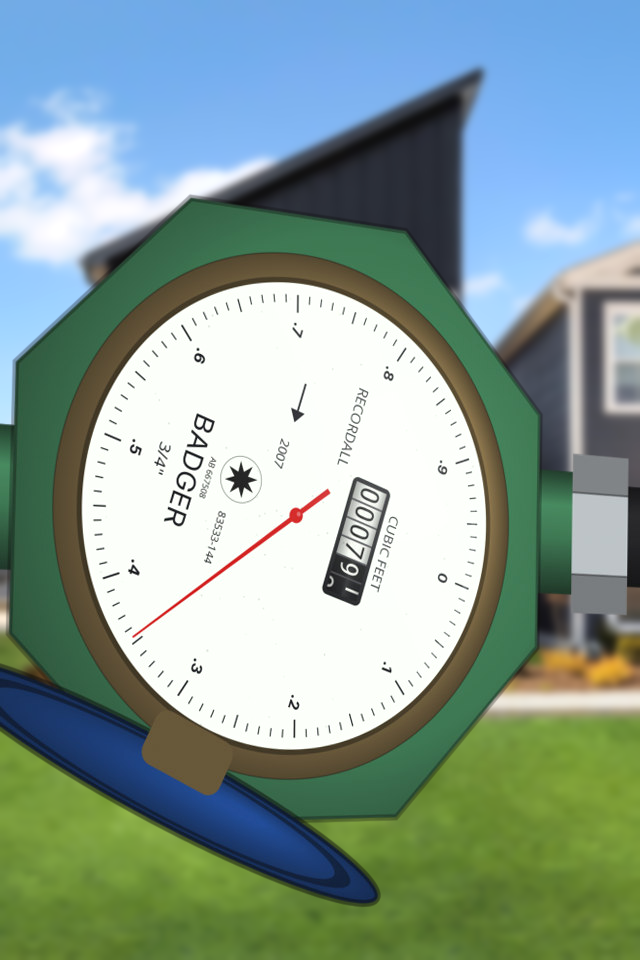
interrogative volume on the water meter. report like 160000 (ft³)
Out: 791.35 (ft³)
